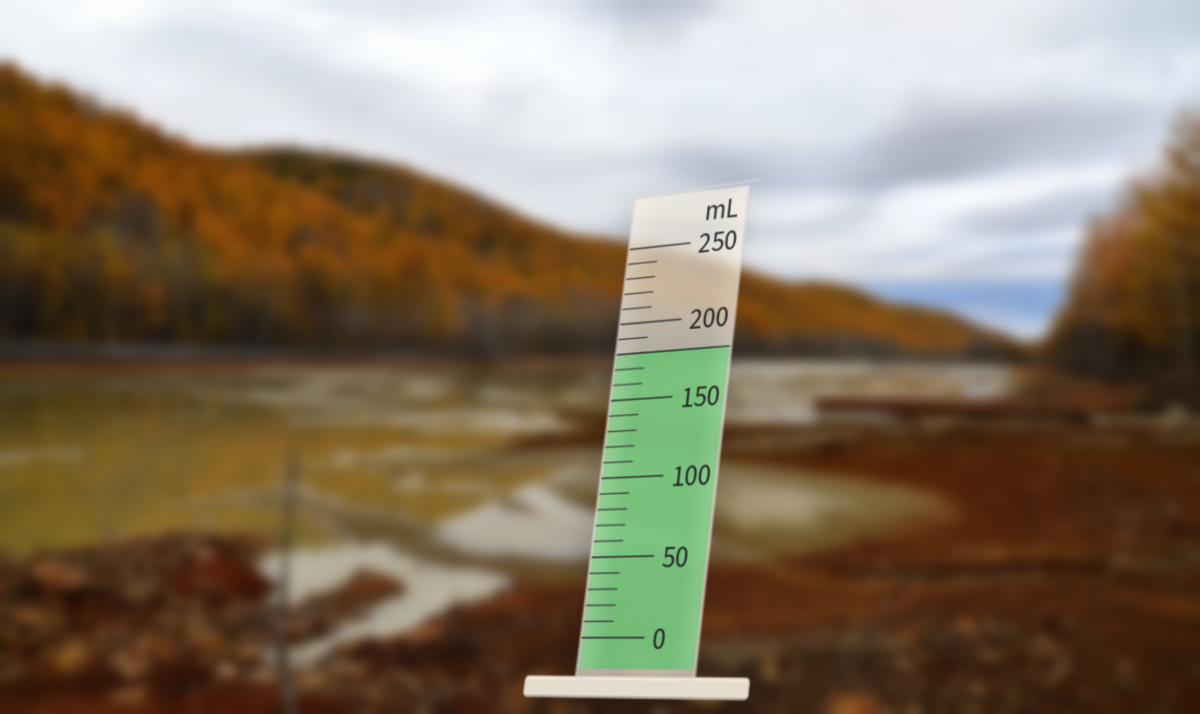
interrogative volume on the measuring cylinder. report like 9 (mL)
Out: 180 (mL)
